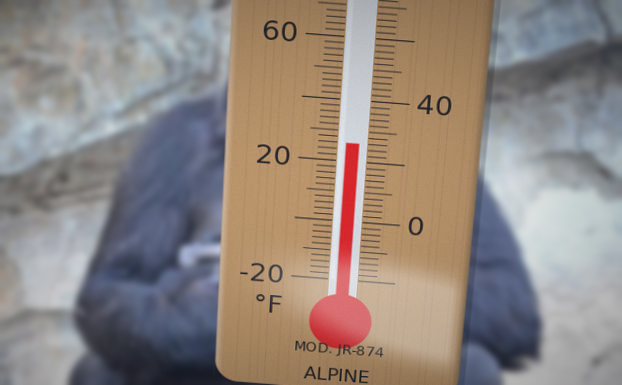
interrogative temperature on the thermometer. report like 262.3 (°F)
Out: 26 (°F)
